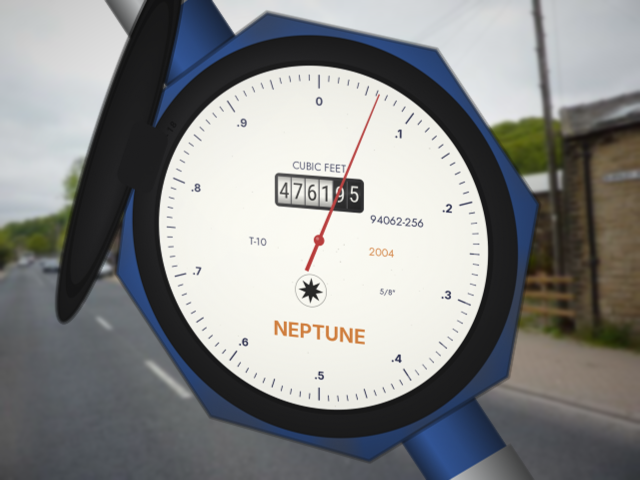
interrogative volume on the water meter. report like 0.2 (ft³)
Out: 476195.06 (ft³)
